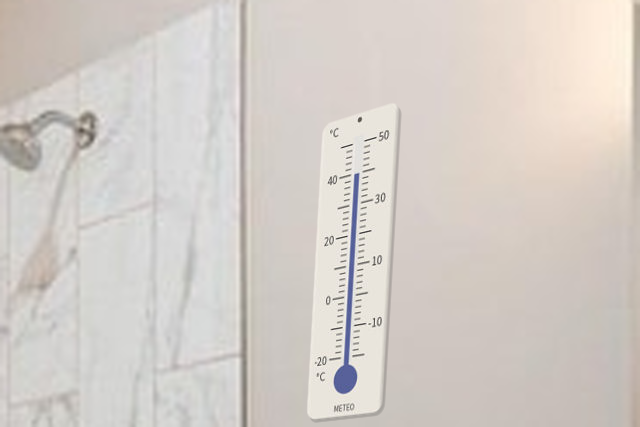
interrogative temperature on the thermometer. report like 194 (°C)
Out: 40 (°C)
